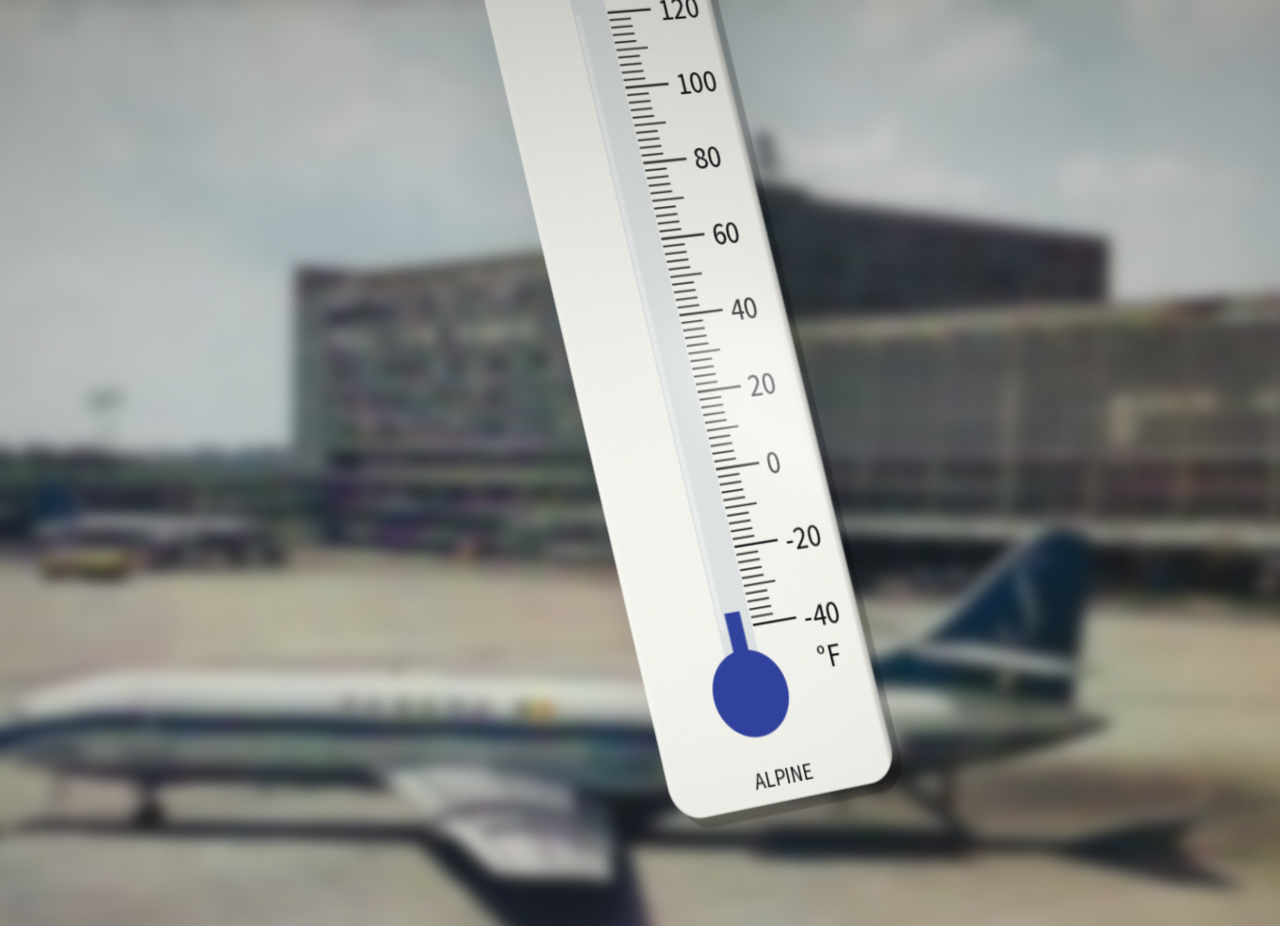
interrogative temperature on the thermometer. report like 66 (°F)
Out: -36 (°F)
